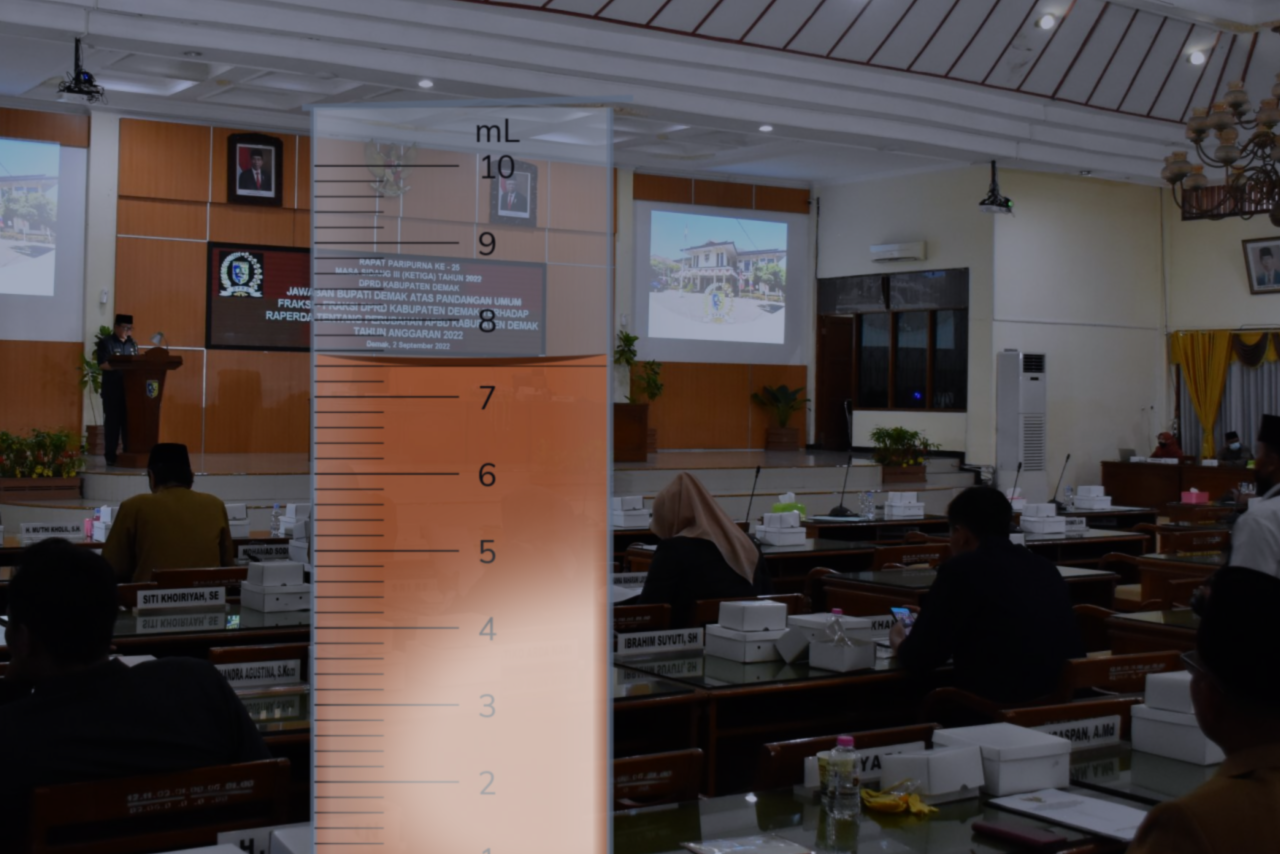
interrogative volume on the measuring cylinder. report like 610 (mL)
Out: 7.4 (mL)
